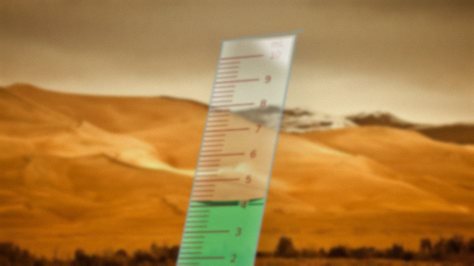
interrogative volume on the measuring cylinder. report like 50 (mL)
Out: 4 (mL)
